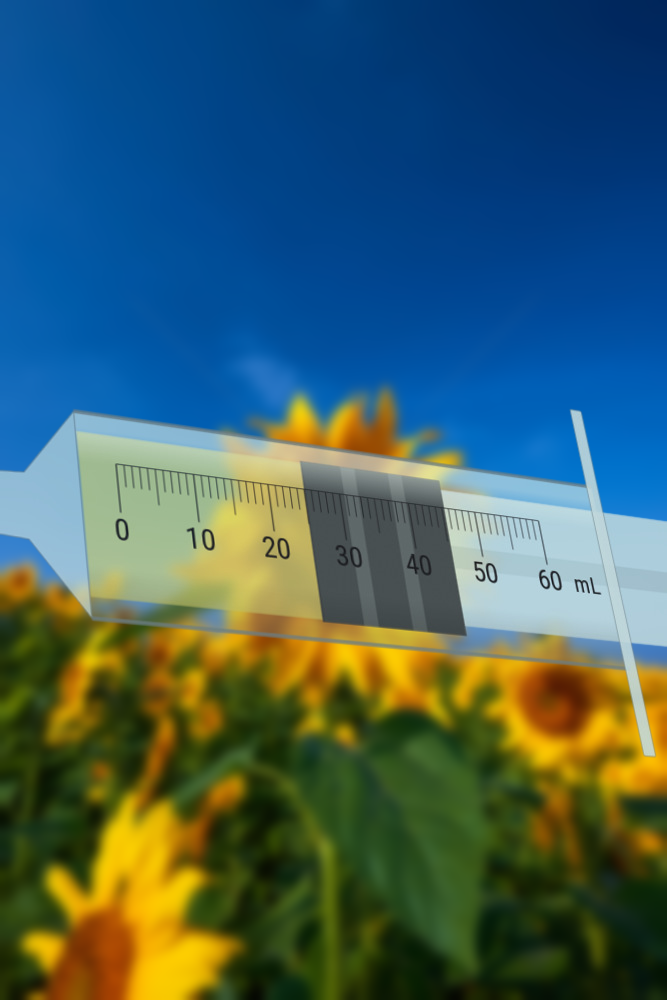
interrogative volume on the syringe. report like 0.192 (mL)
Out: 25 (mL)
